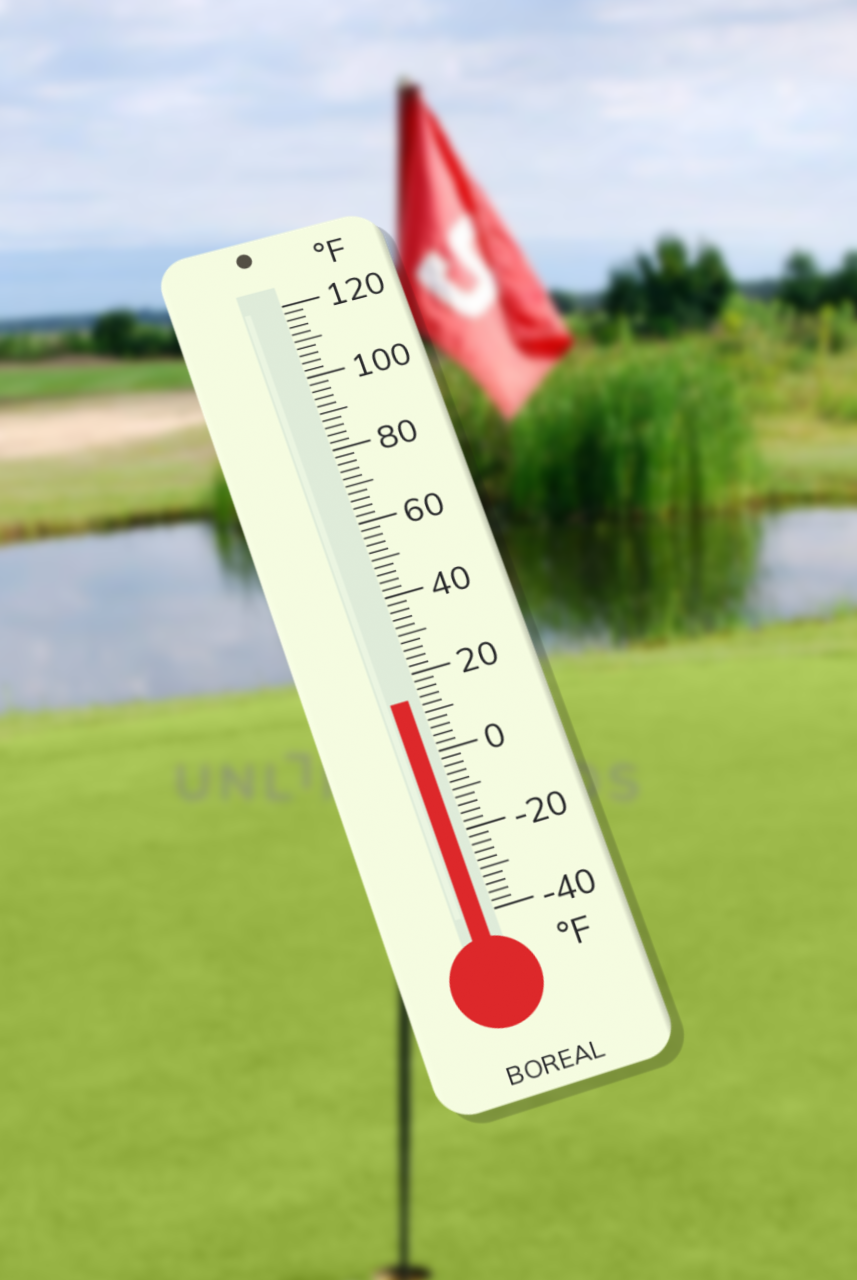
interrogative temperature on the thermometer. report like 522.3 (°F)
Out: 14 (°F)
